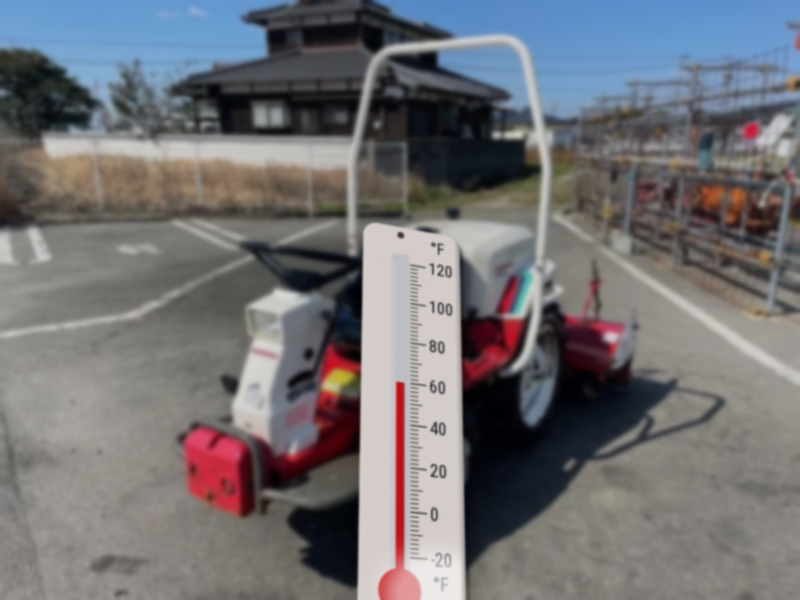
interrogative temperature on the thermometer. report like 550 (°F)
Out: 60 (°F)
